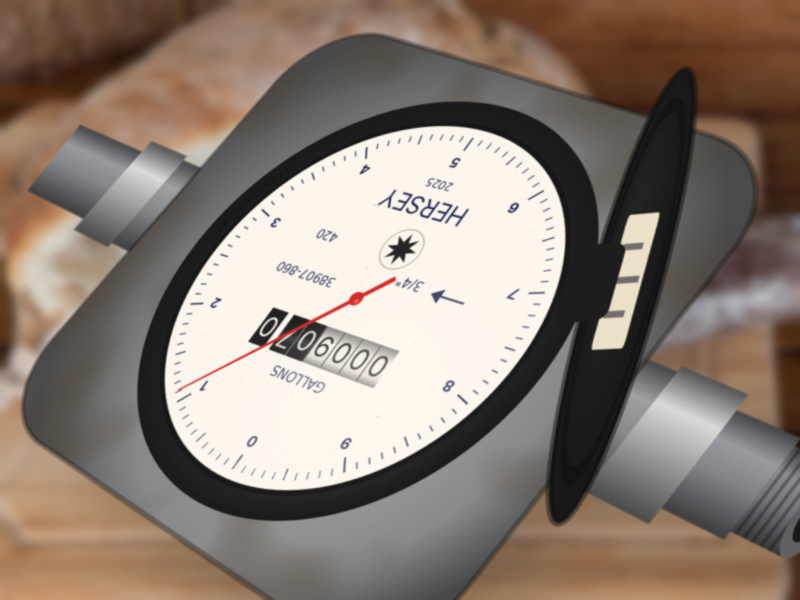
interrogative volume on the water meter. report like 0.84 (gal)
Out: 9071.1 (gal)
